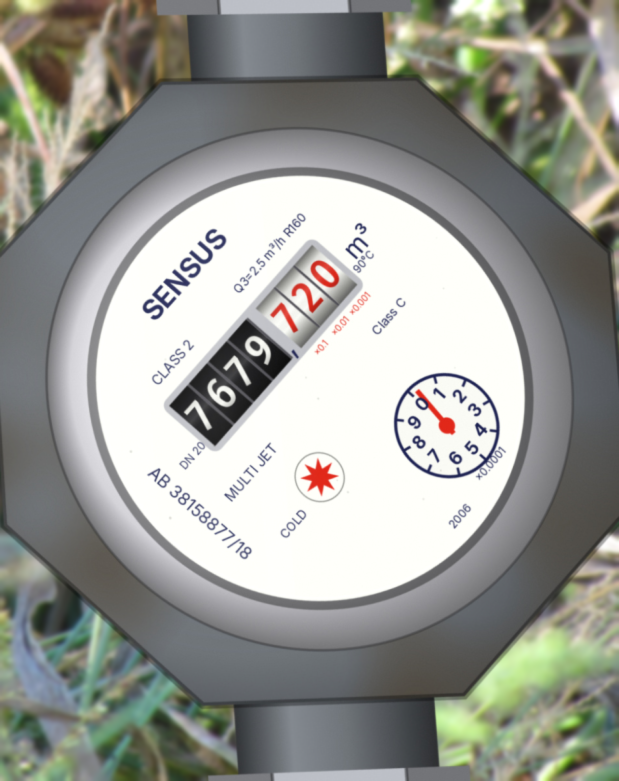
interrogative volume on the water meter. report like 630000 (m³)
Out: 7679.7200 (m³)
